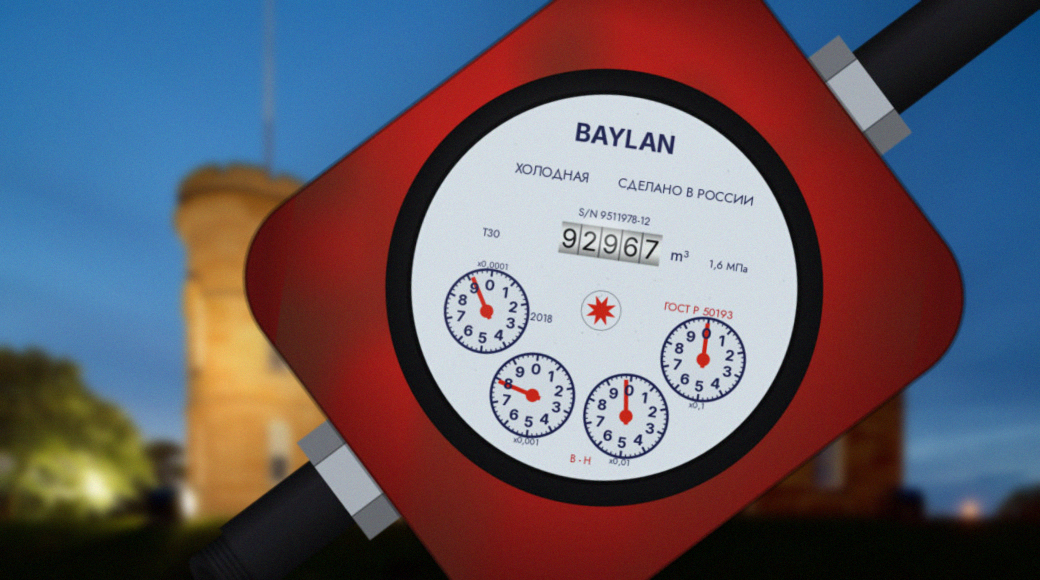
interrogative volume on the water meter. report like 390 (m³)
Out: 92966.9979 (m³)
